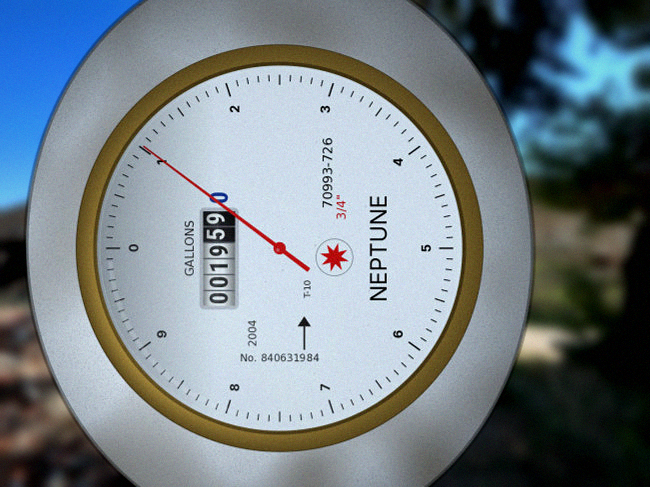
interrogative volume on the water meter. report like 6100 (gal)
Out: 19591.0 (gal)
